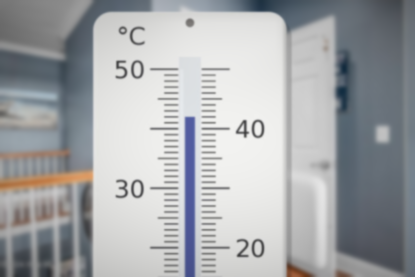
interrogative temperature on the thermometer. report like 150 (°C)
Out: 42 (°C)
